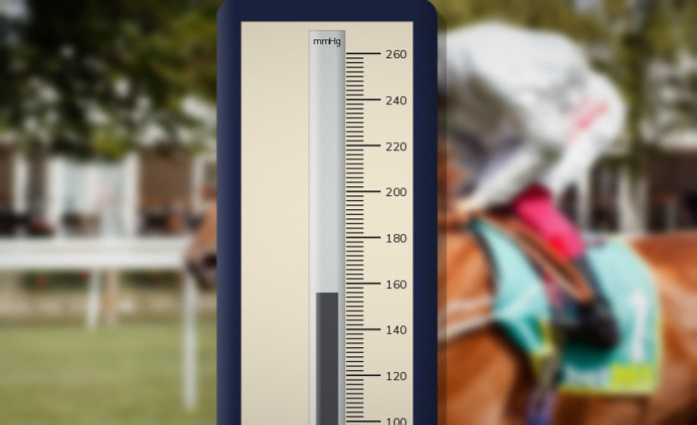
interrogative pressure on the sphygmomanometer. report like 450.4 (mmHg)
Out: 156 (mmHg)
